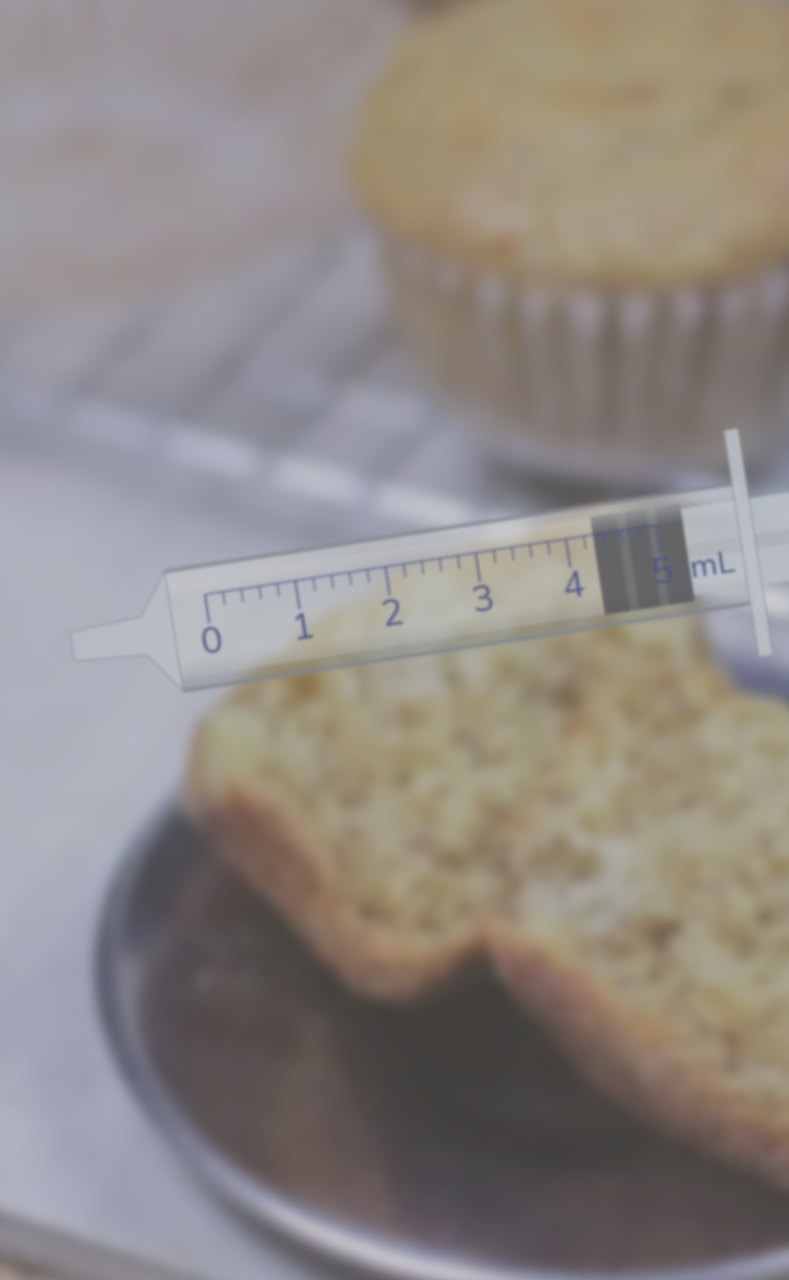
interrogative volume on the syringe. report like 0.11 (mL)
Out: 4.3 (mL)
